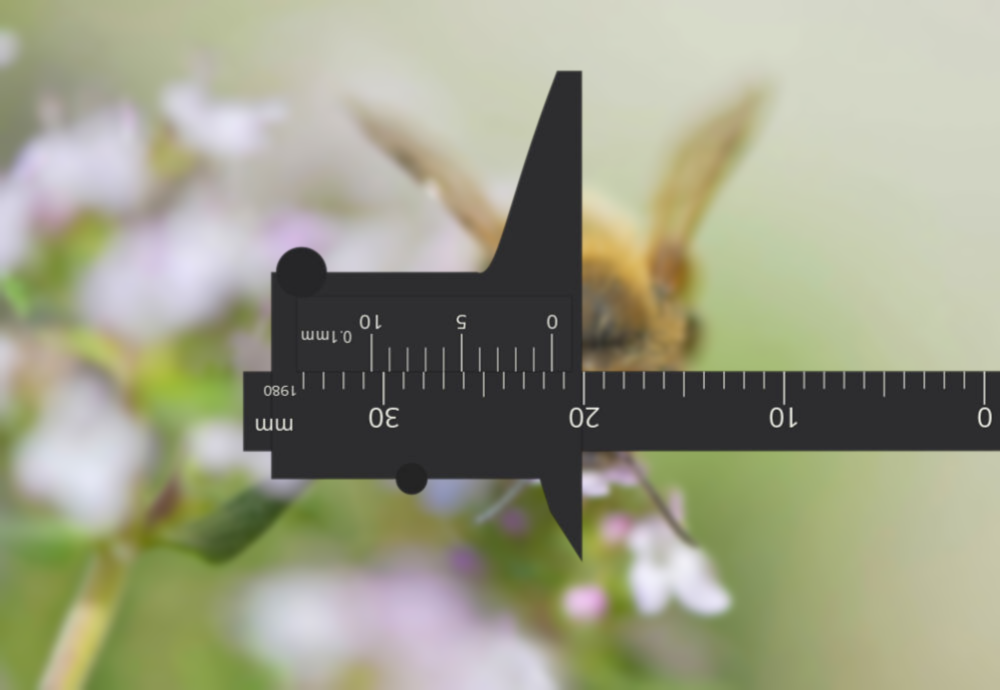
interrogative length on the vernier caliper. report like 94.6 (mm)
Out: 21.6 (mm)
